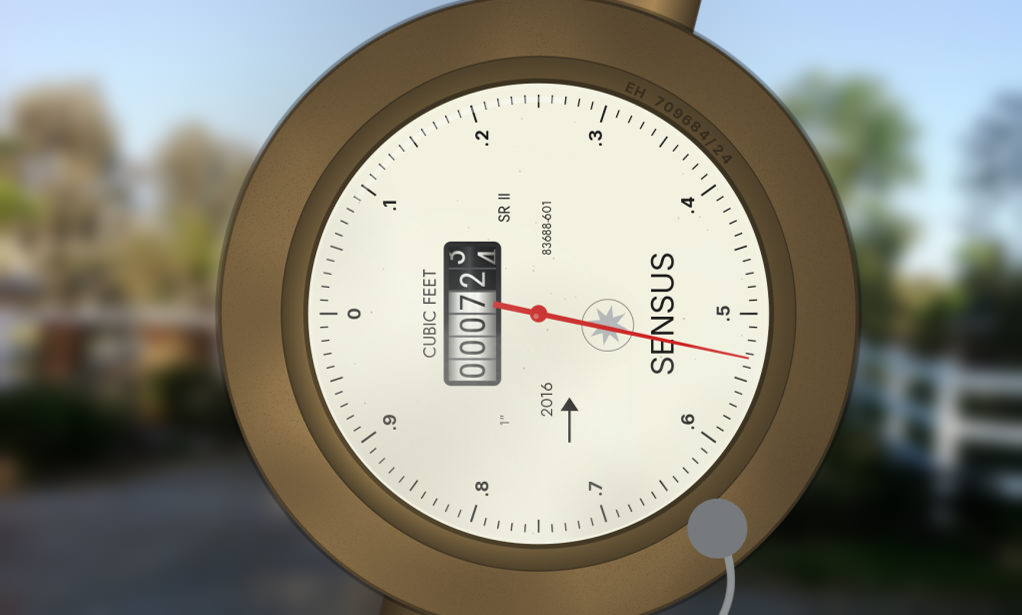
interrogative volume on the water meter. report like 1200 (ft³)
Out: 723.53 (ft³)
